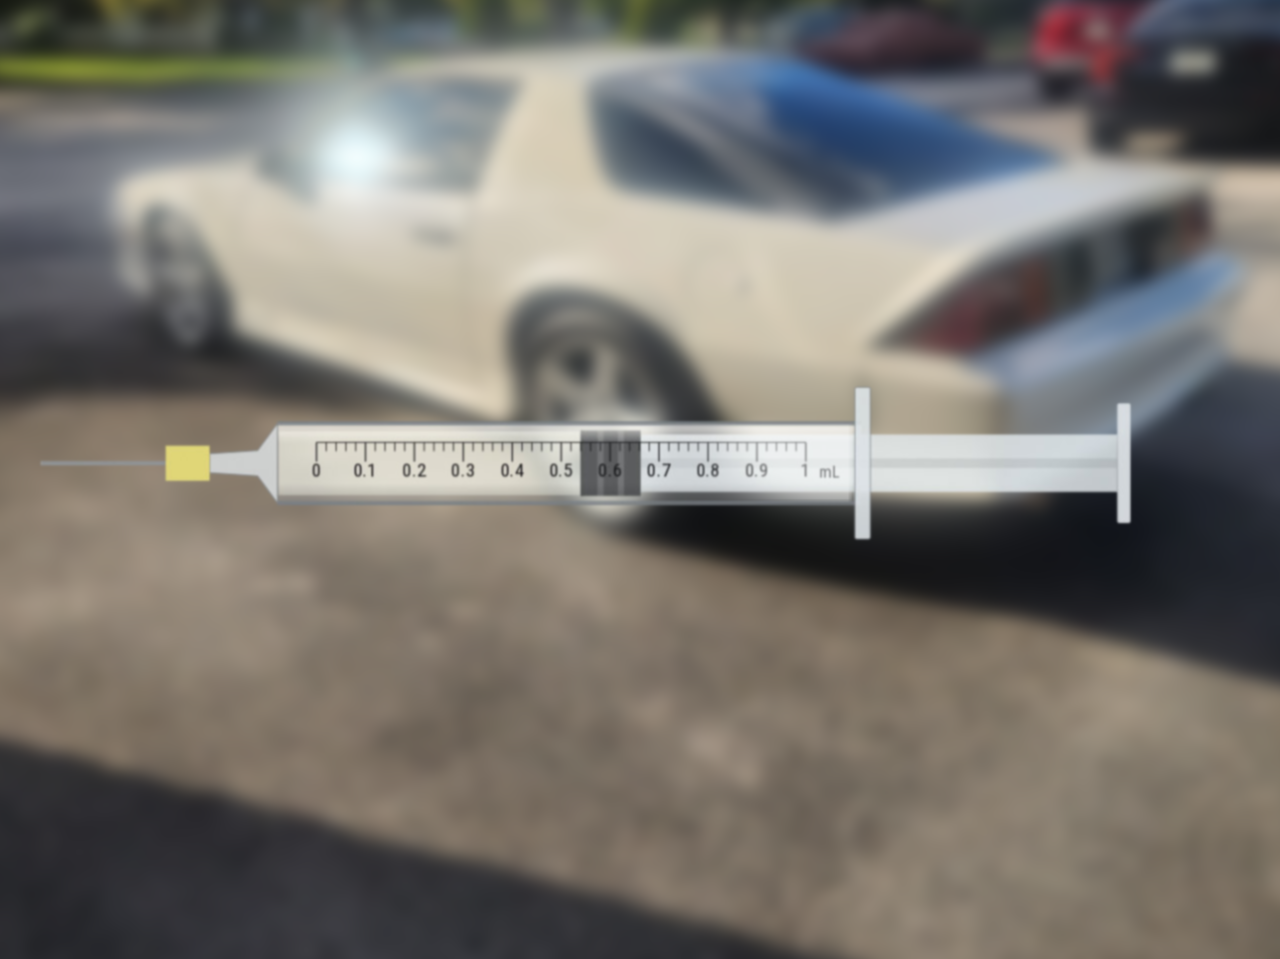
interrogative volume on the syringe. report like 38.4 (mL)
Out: 0.54 (mL)
